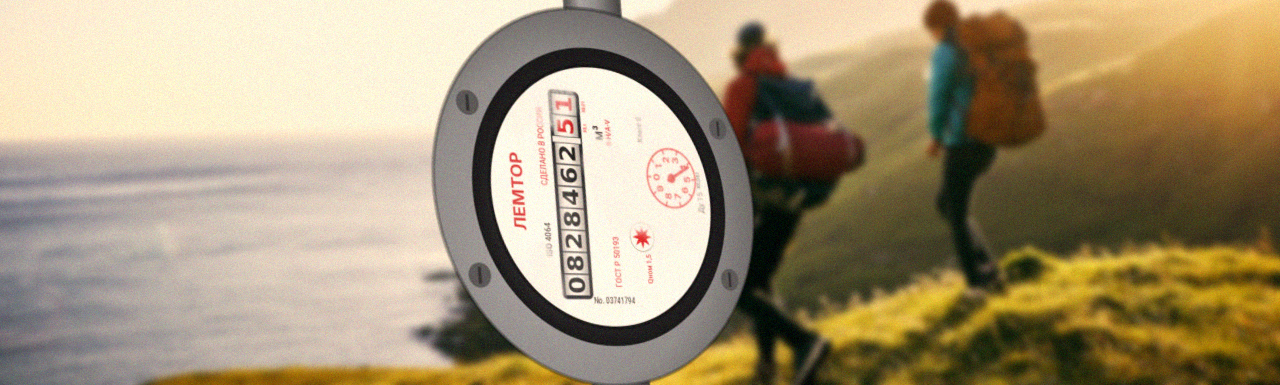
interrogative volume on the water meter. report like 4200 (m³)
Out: 828462.514 (m³)
